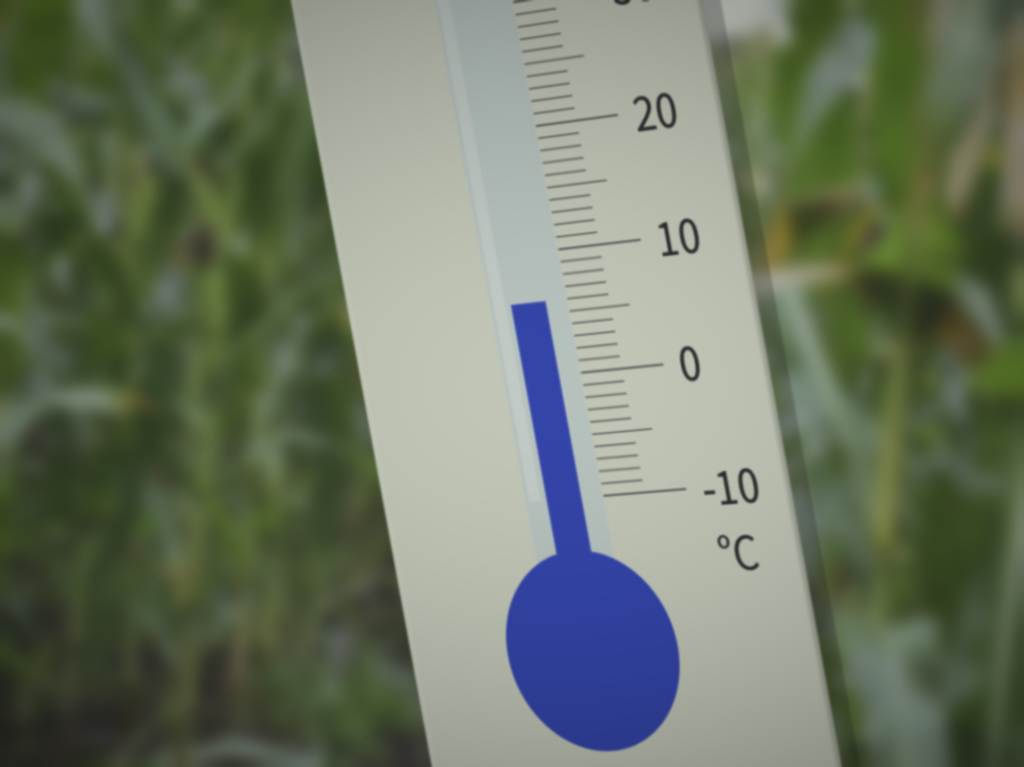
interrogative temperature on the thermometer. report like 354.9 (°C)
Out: 6 (°C)
